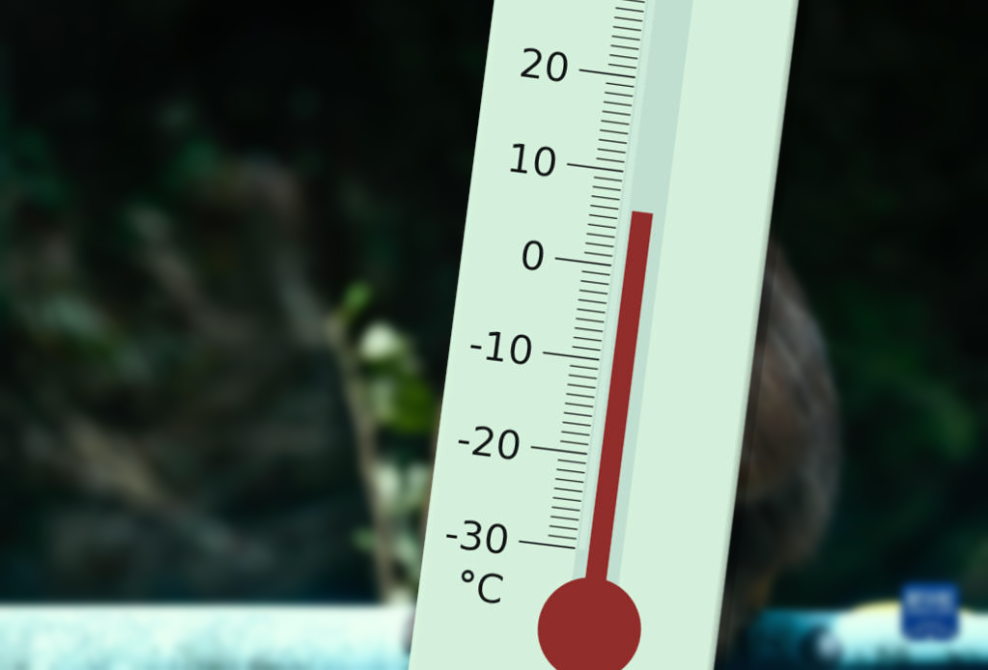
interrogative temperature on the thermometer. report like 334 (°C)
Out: 6 (°C)
